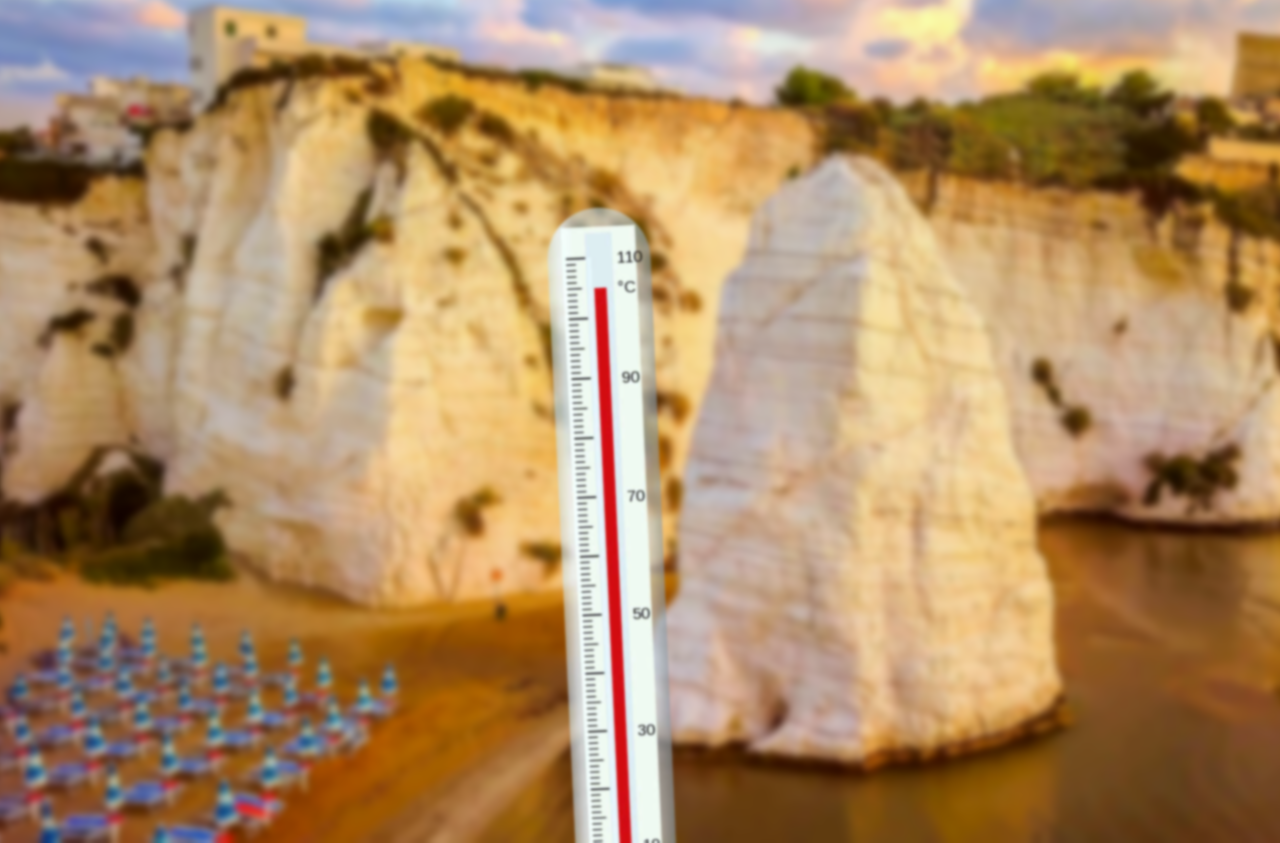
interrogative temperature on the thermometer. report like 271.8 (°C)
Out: 105 (°C)
